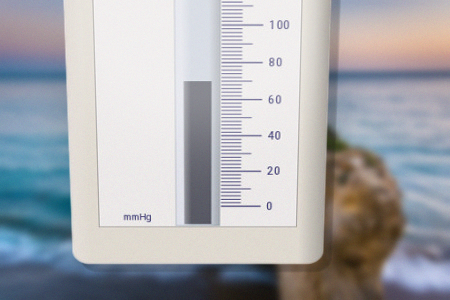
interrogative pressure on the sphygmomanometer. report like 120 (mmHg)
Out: 70 (mmHg)
